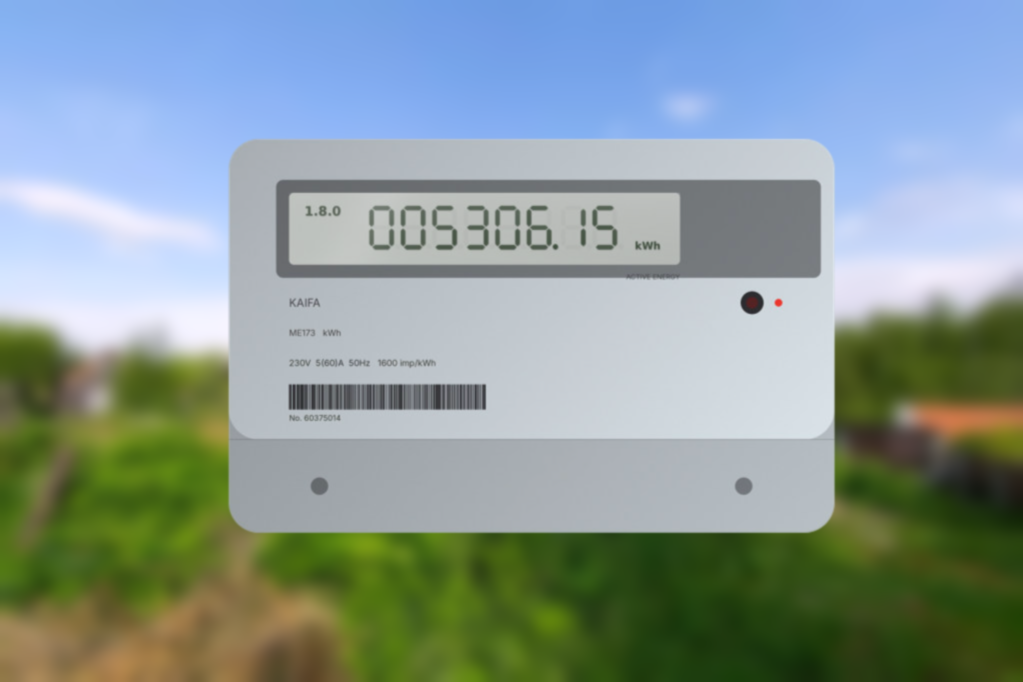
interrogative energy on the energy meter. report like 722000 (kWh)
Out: 5306.15 (kWh)
